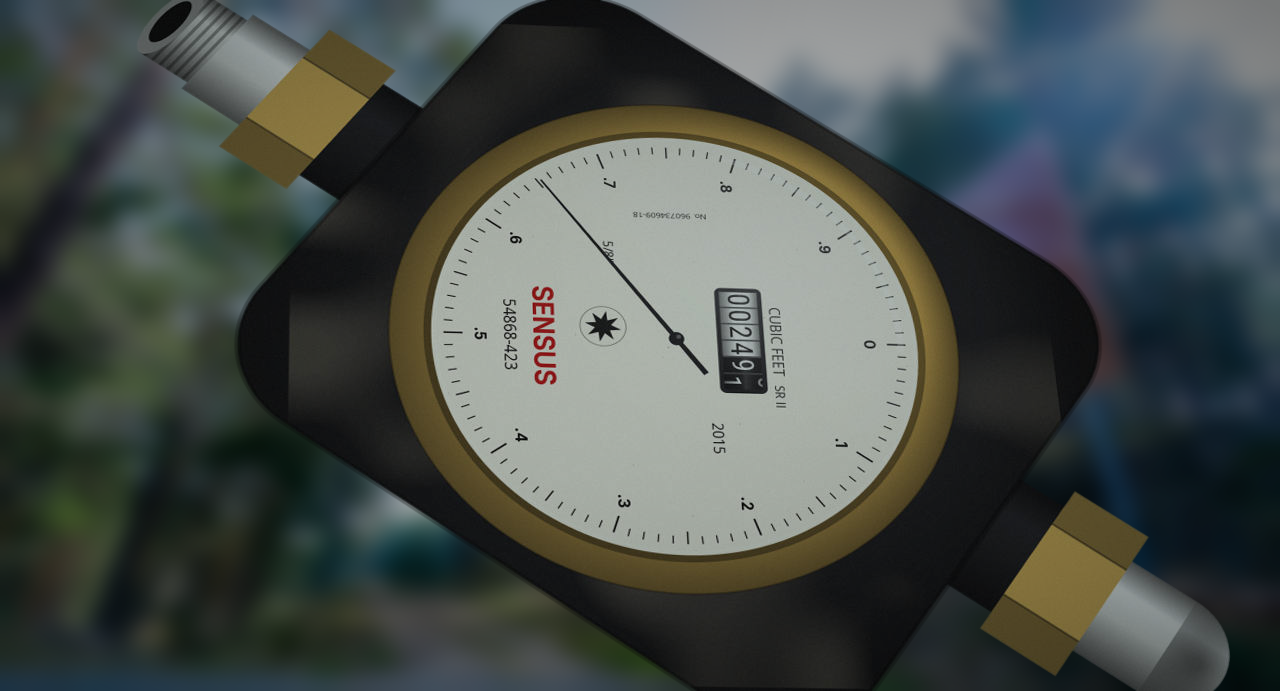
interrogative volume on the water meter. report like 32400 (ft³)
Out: 2490.65 (ft³)
